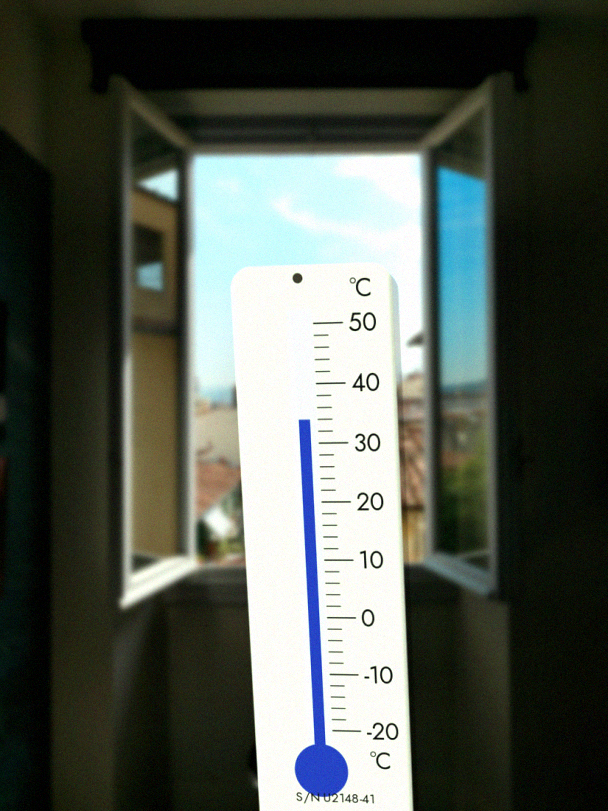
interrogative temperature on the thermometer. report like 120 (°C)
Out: 34 (°C)
